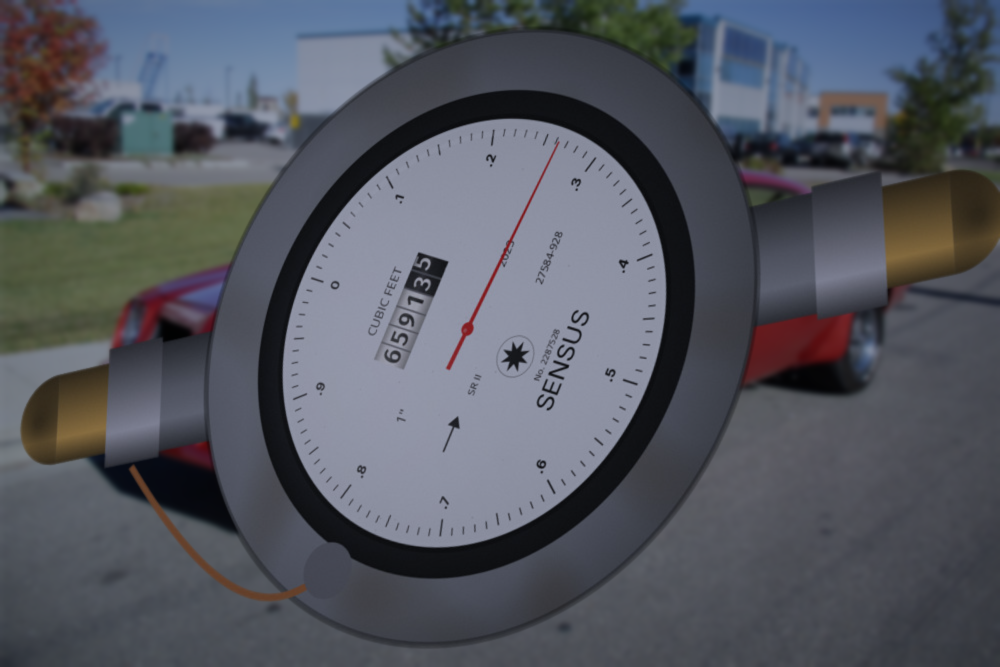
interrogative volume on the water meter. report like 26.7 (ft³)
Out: 659135.26 (ft³)
